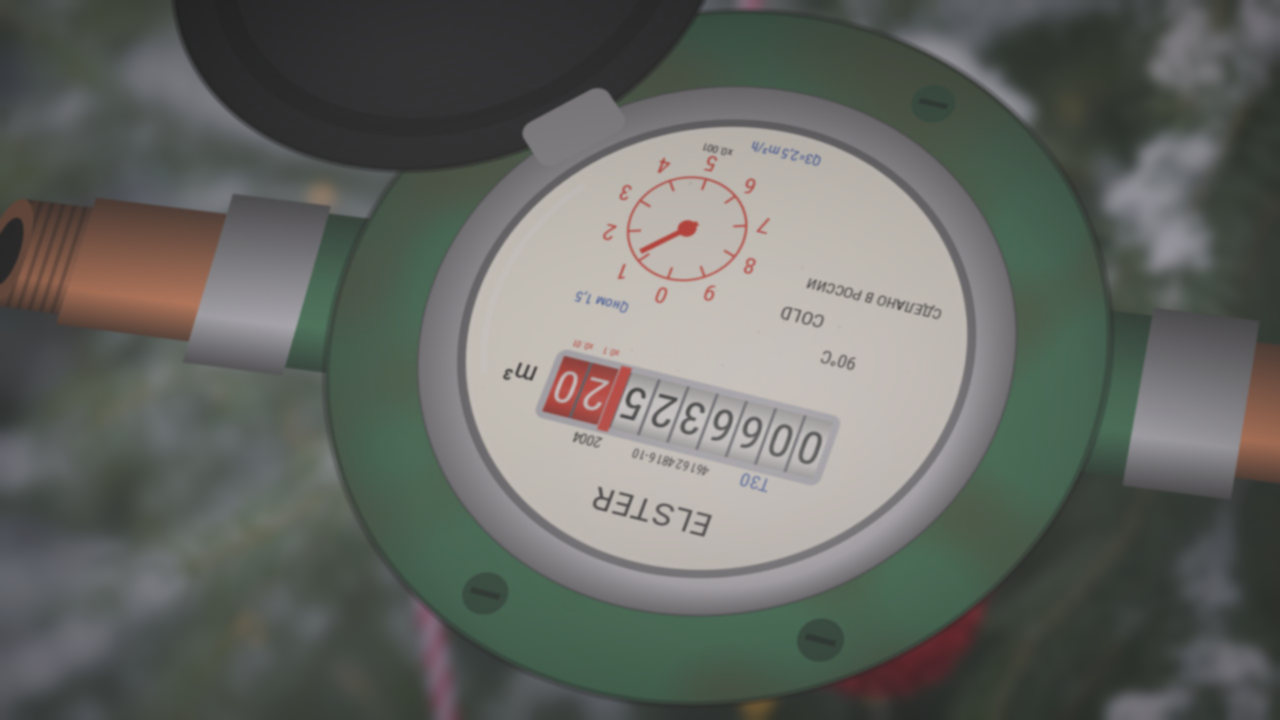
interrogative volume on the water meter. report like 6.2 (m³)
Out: 66325.201 (m³)
